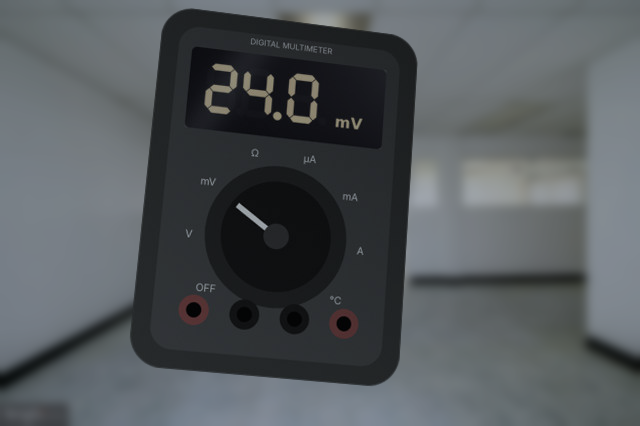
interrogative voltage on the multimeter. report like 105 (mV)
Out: 24.0 (mV)
